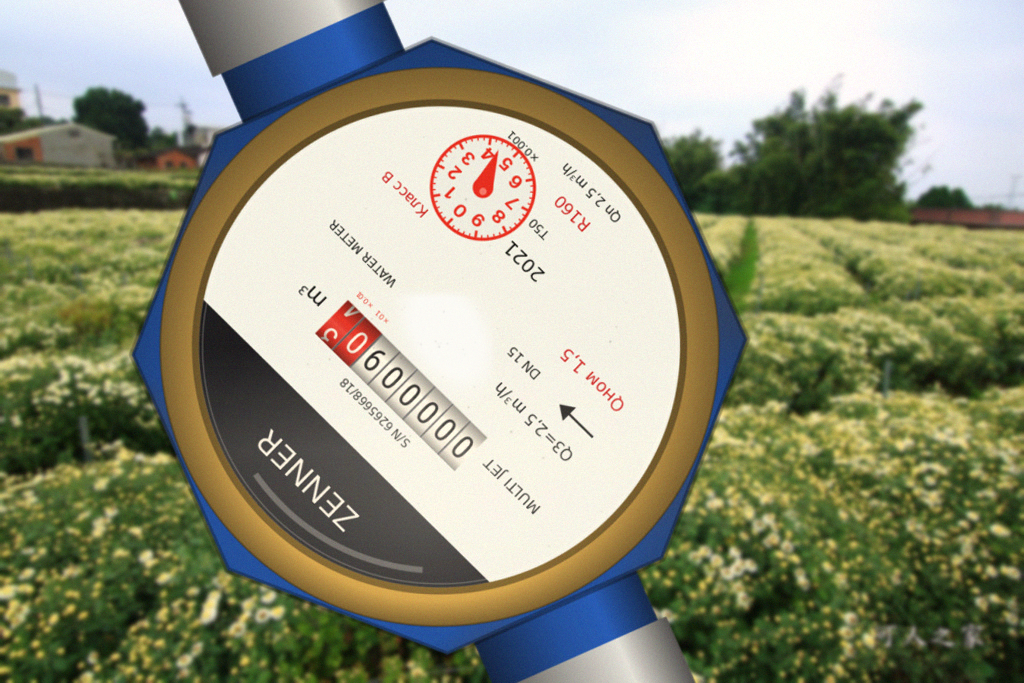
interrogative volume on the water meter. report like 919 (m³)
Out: 9.034 (m³)
